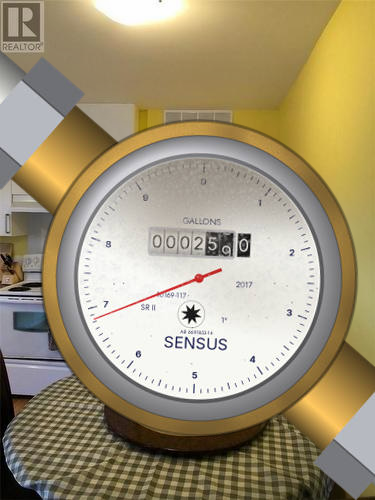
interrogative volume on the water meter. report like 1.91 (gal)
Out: 2586.8 (gal)
